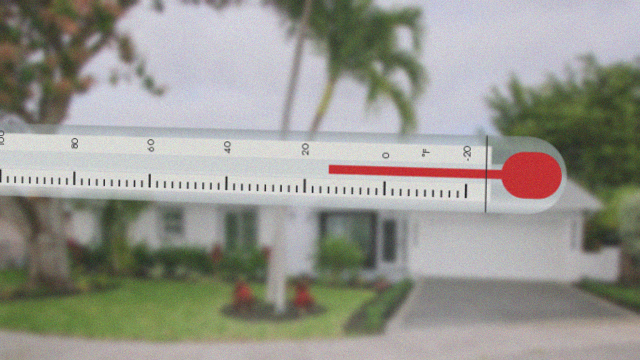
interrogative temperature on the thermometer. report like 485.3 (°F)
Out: 14 (°F)
